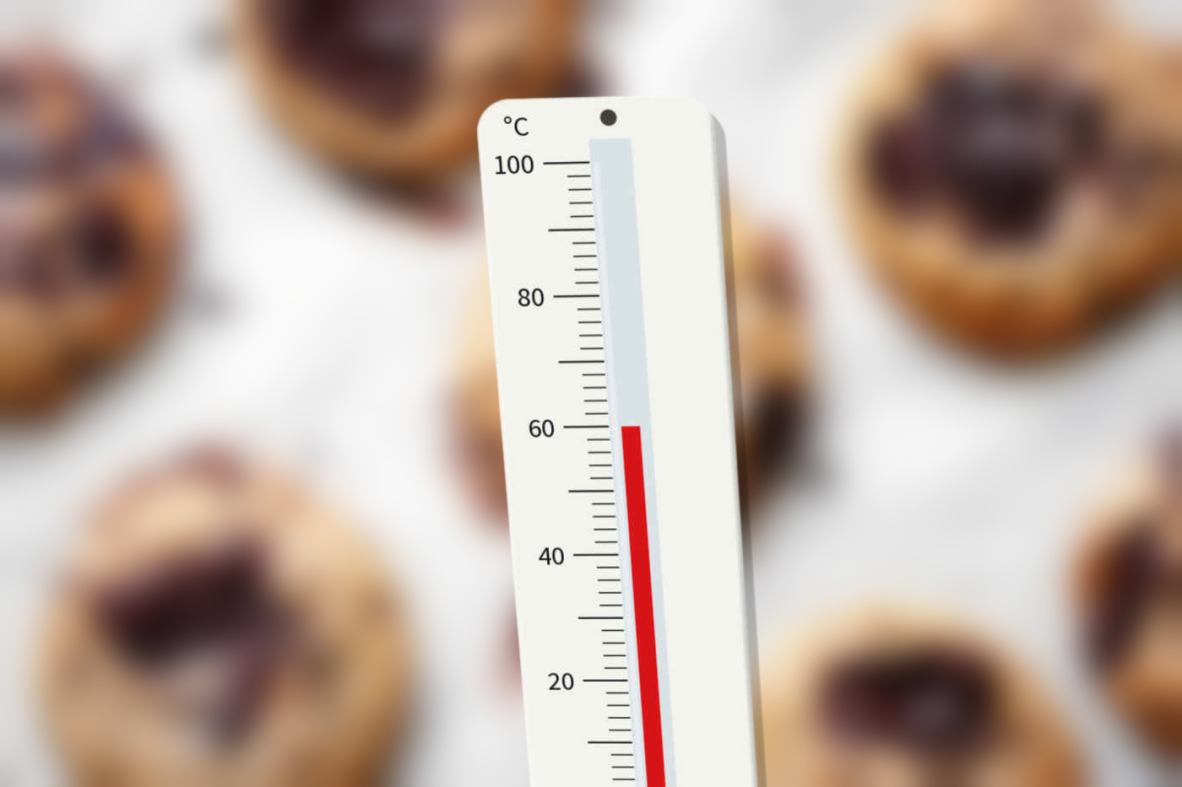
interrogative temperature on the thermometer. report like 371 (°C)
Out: 60 (°C)
